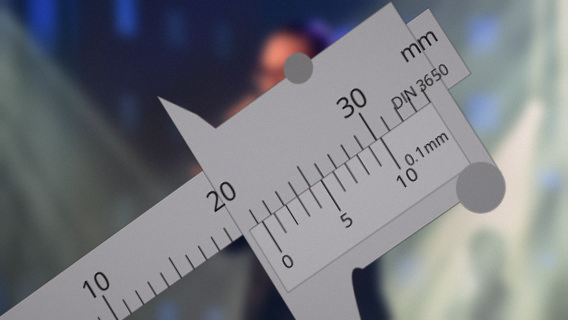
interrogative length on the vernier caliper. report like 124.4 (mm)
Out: 21.3 (mm)
